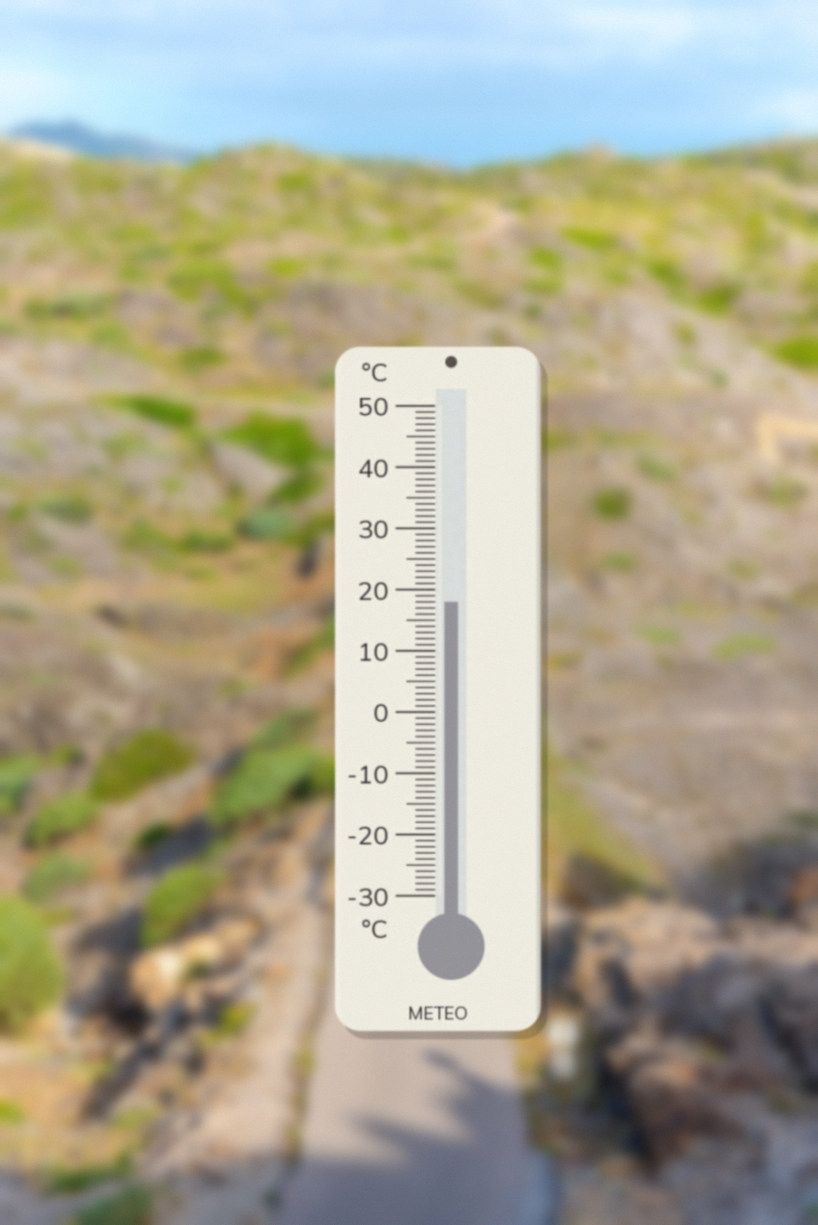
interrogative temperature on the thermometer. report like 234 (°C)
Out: 18 (°C)
